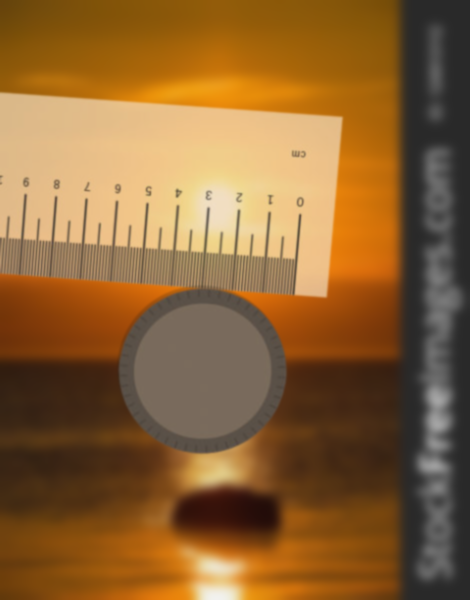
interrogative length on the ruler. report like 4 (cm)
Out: 5.5 (cm)
